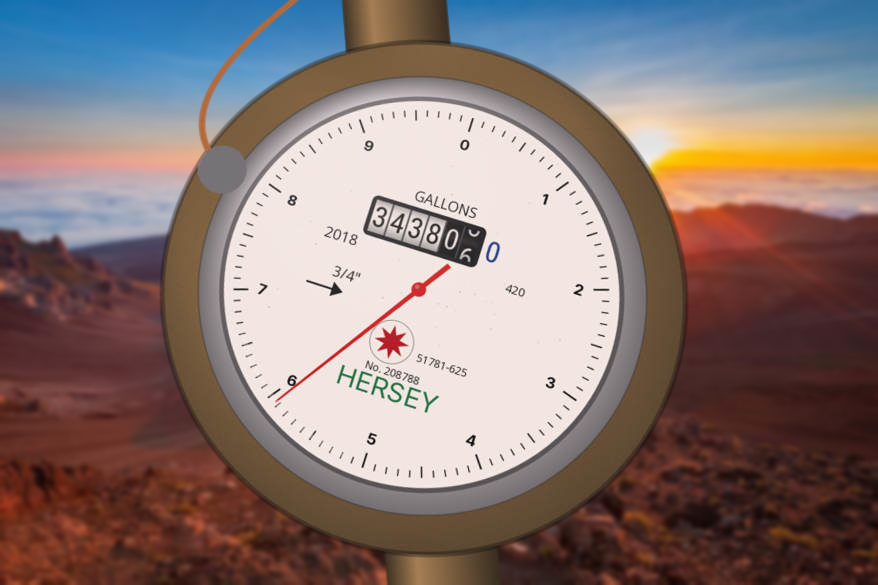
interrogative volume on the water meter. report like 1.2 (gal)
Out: 3438055.9 (gal)
